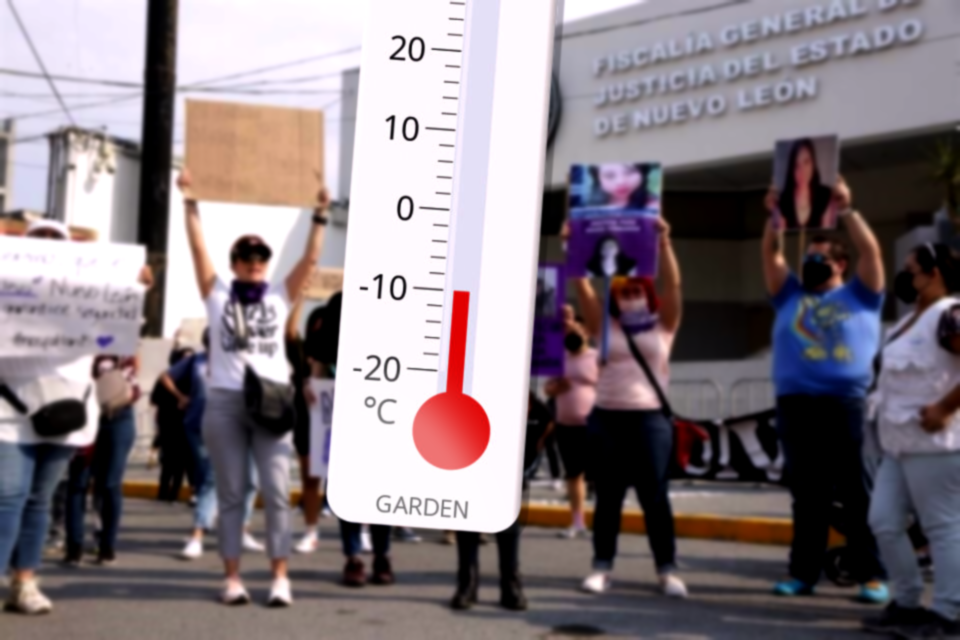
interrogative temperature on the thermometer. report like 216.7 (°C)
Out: -10 (°C)
